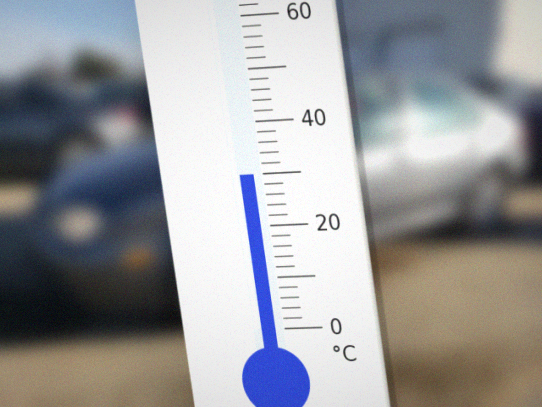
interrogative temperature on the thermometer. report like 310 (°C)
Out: 30 (°C)
